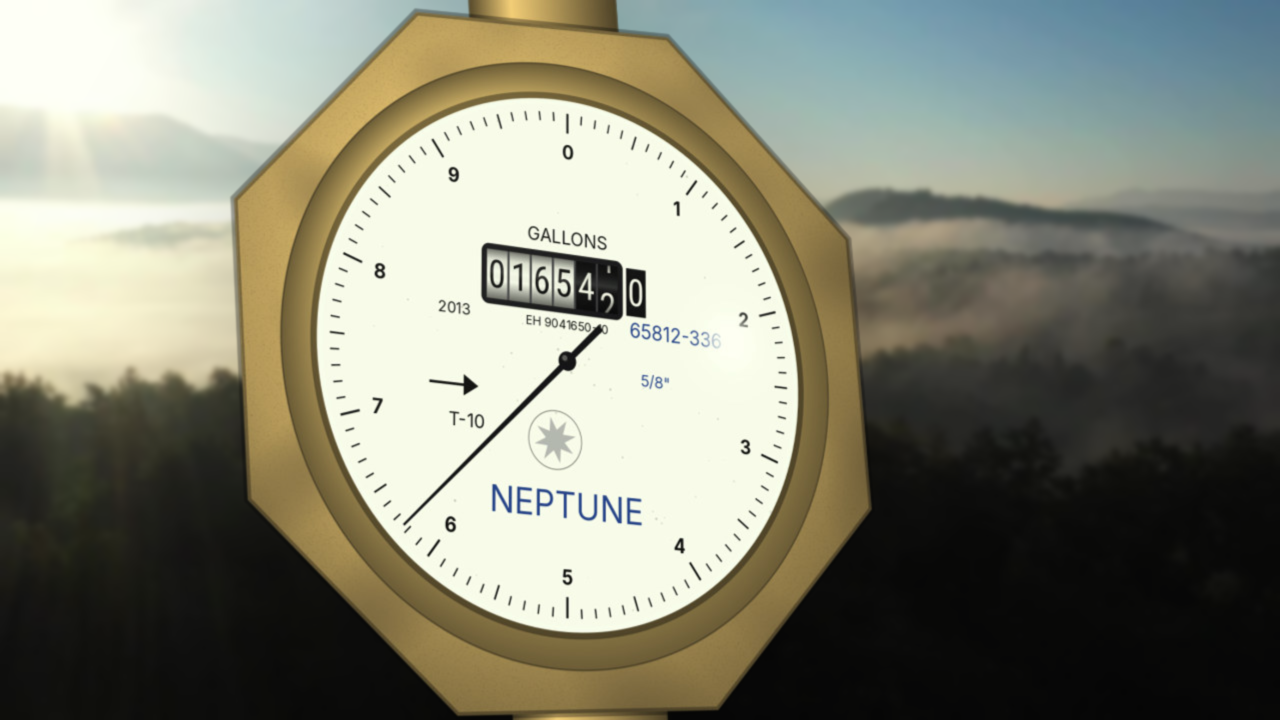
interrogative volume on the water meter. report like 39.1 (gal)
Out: 165416.2 (gal)
